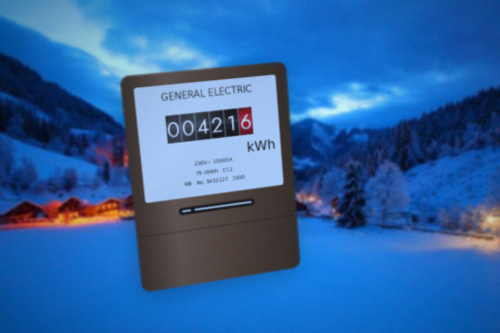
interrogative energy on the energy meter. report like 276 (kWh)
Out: 421.6 (kWh)
